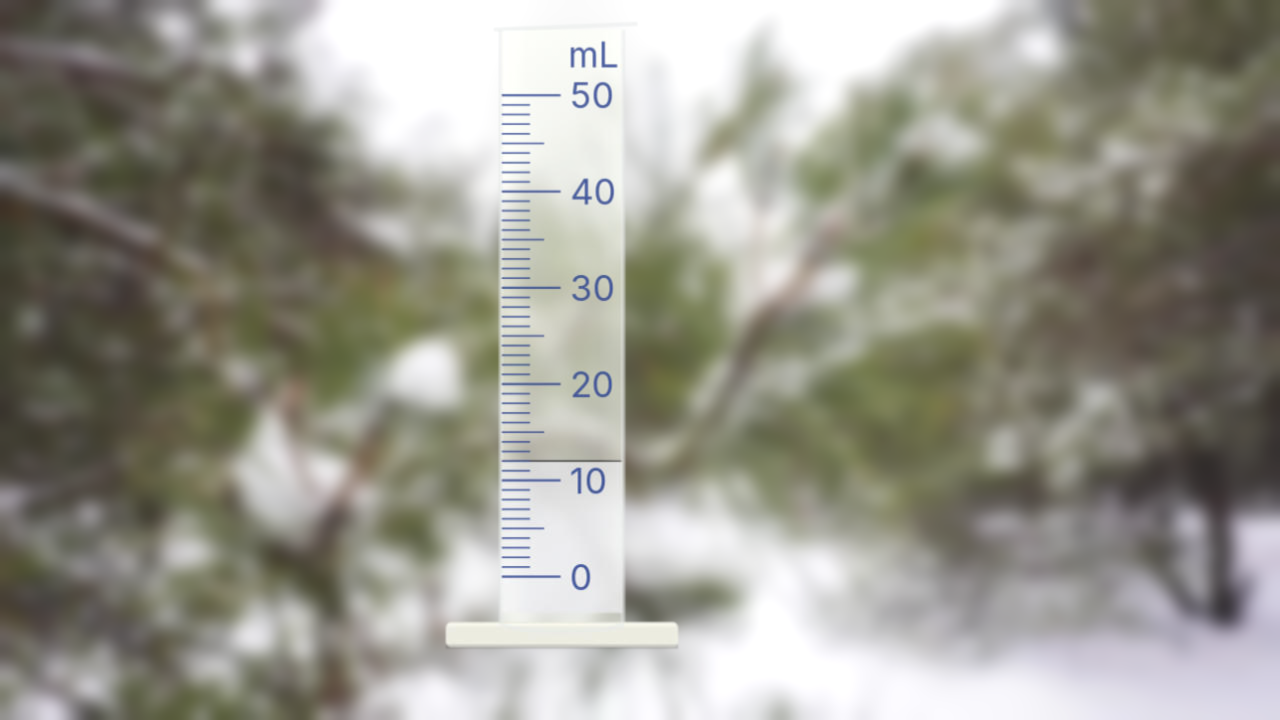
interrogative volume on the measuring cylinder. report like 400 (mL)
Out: 12 (mL)
